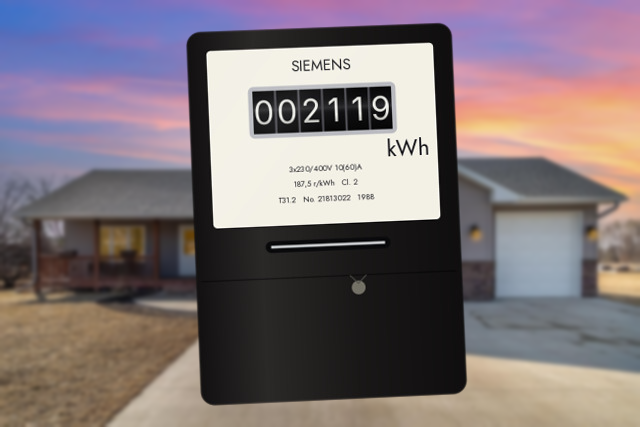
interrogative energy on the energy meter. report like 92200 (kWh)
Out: 2119 (kWh)
